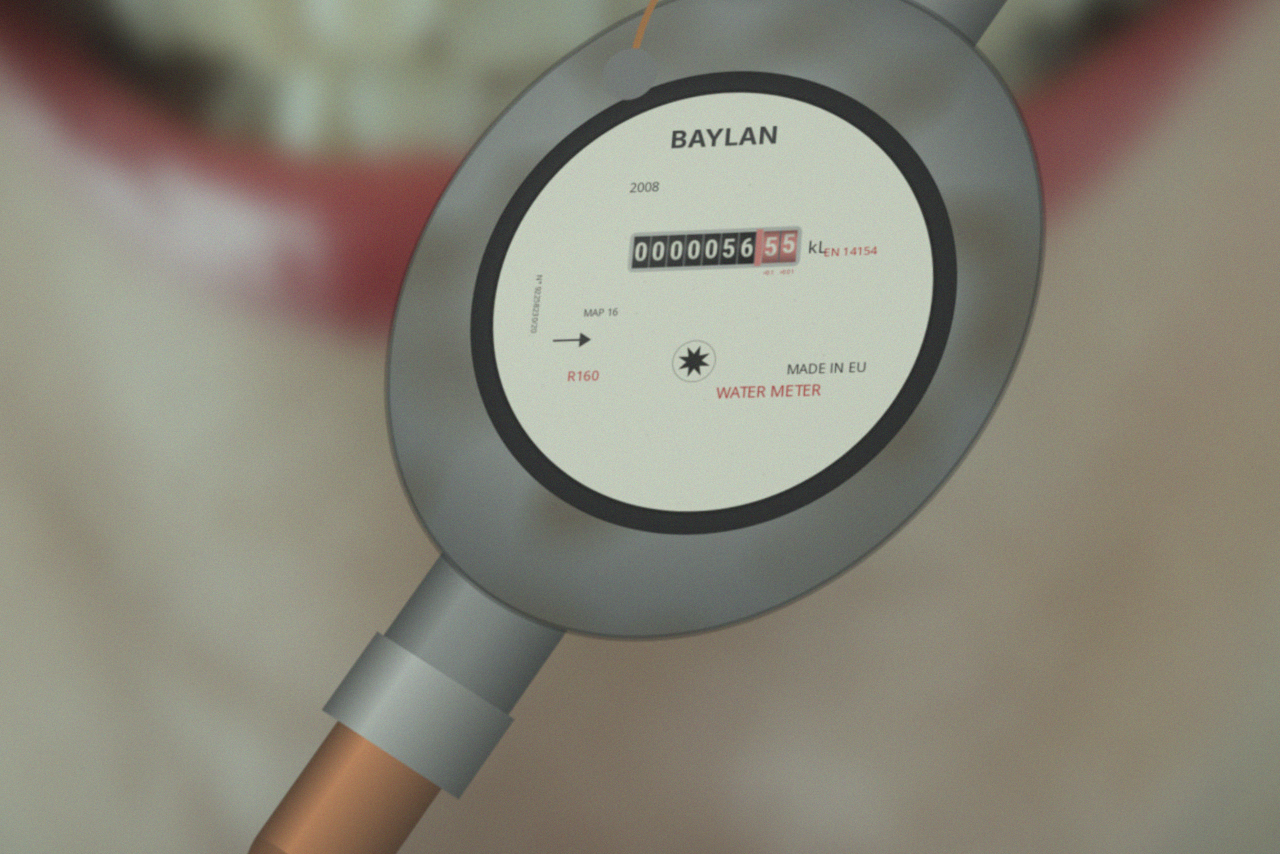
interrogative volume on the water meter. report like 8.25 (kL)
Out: 56.55 (kL)
